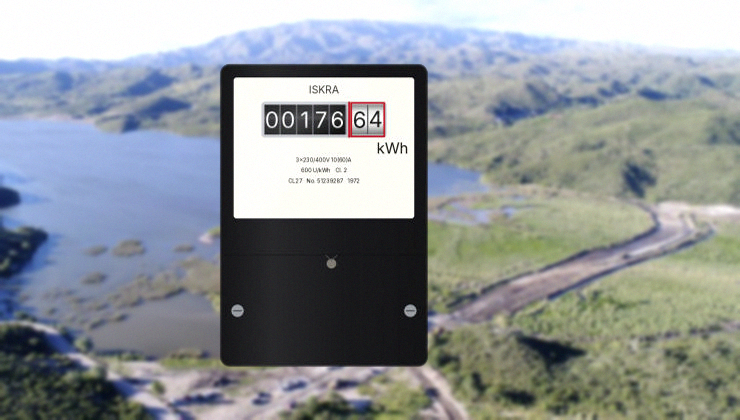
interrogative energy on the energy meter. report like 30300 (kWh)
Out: 176.64 (kWh)
